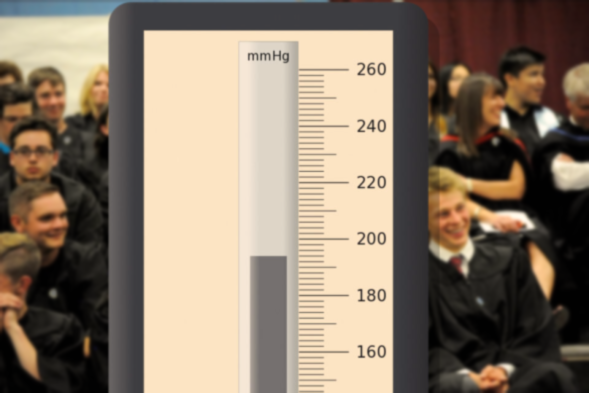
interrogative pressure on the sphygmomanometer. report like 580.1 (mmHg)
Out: 194 (mmHg)
